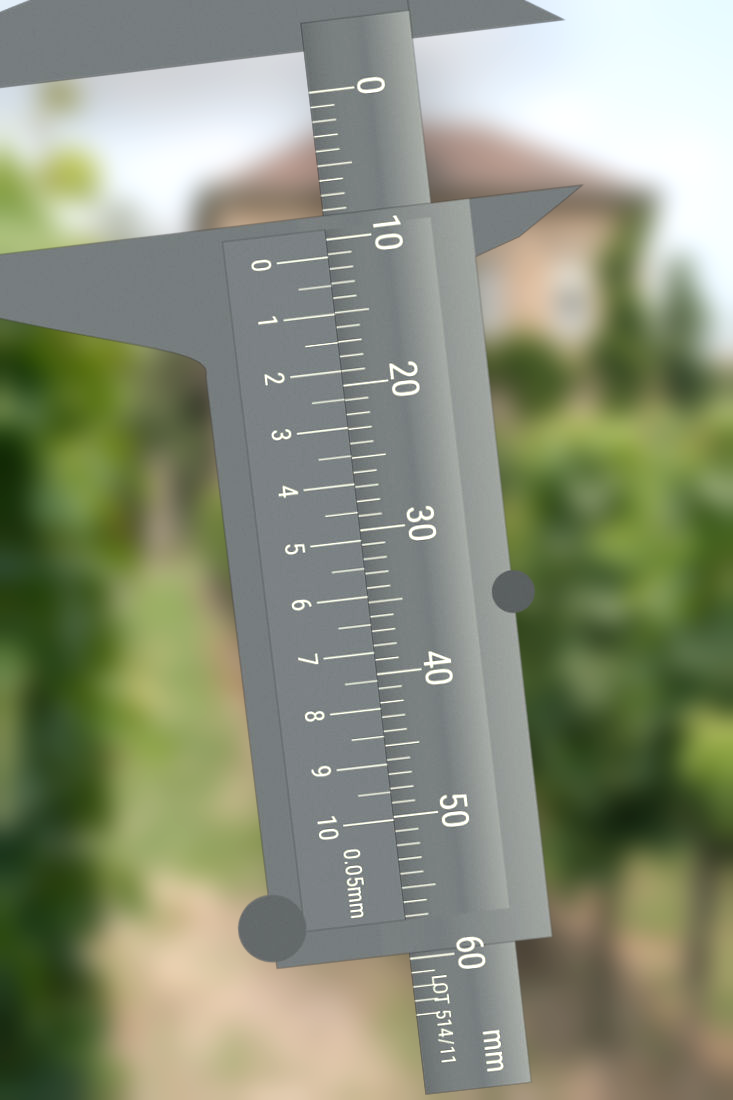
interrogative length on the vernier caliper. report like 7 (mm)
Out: 11.2 (mm)
